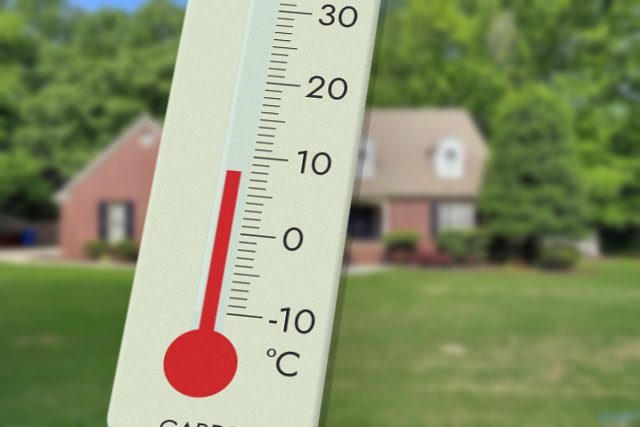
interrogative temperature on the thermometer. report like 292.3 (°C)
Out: 8 (°C)
